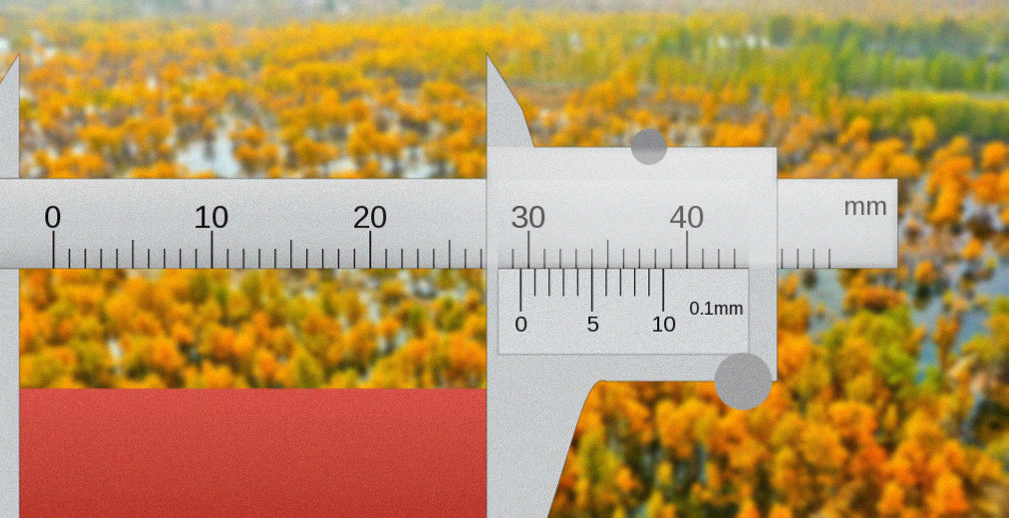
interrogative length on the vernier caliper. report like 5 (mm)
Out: 29.5 (mm)
